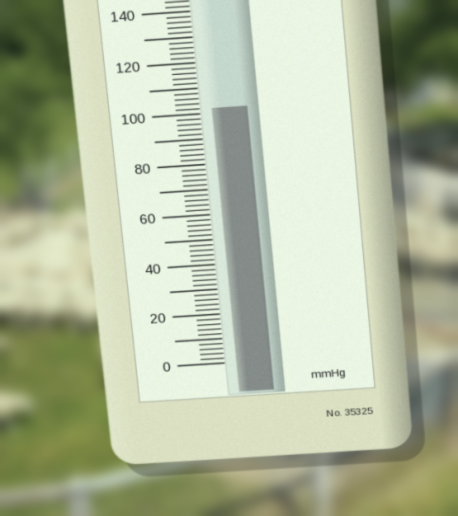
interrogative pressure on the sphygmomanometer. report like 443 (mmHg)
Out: 102 (mmHg)
